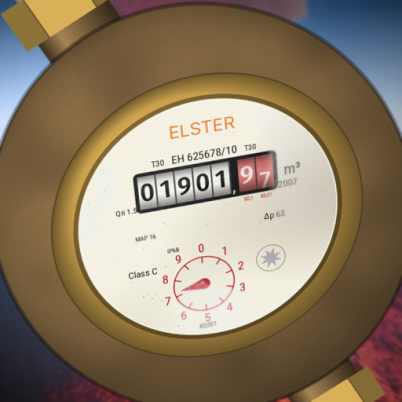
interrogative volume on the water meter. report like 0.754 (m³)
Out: 1901.967 (m³)
